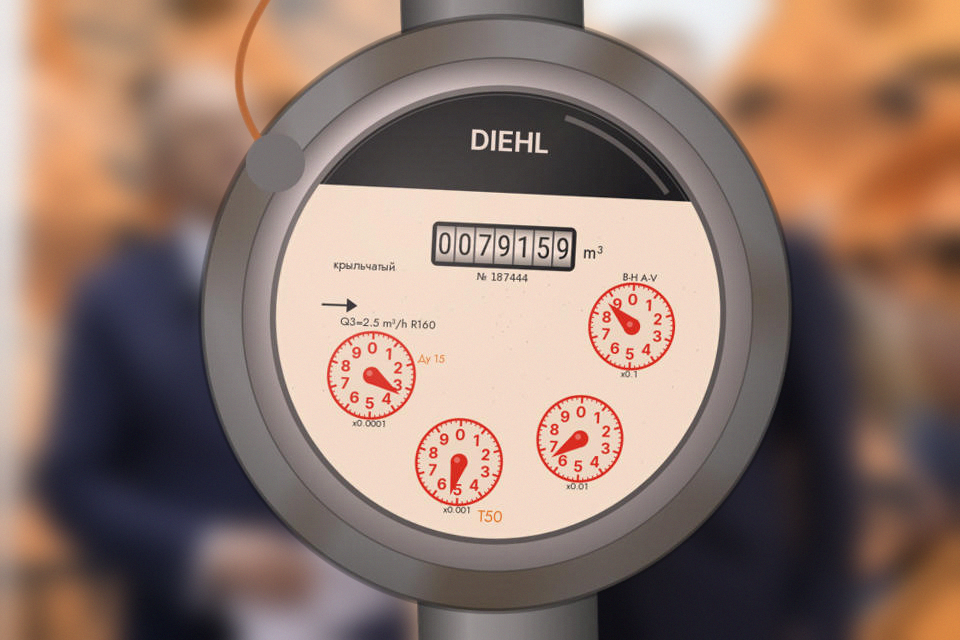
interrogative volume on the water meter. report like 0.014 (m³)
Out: 79159.8653 (m³)
